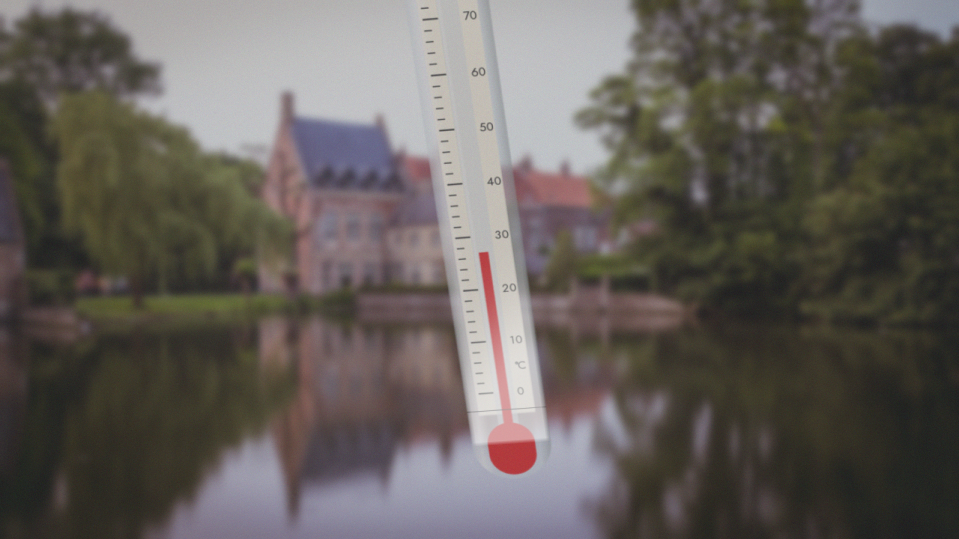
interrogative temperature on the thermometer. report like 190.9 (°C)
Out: 27 (°C)
